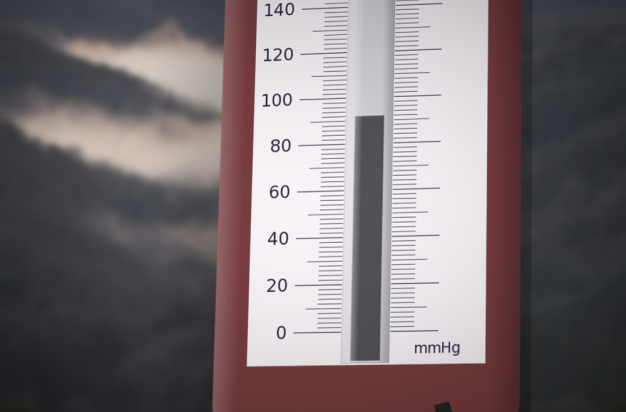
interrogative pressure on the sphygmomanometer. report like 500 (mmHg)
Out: 92 (mmHg)
